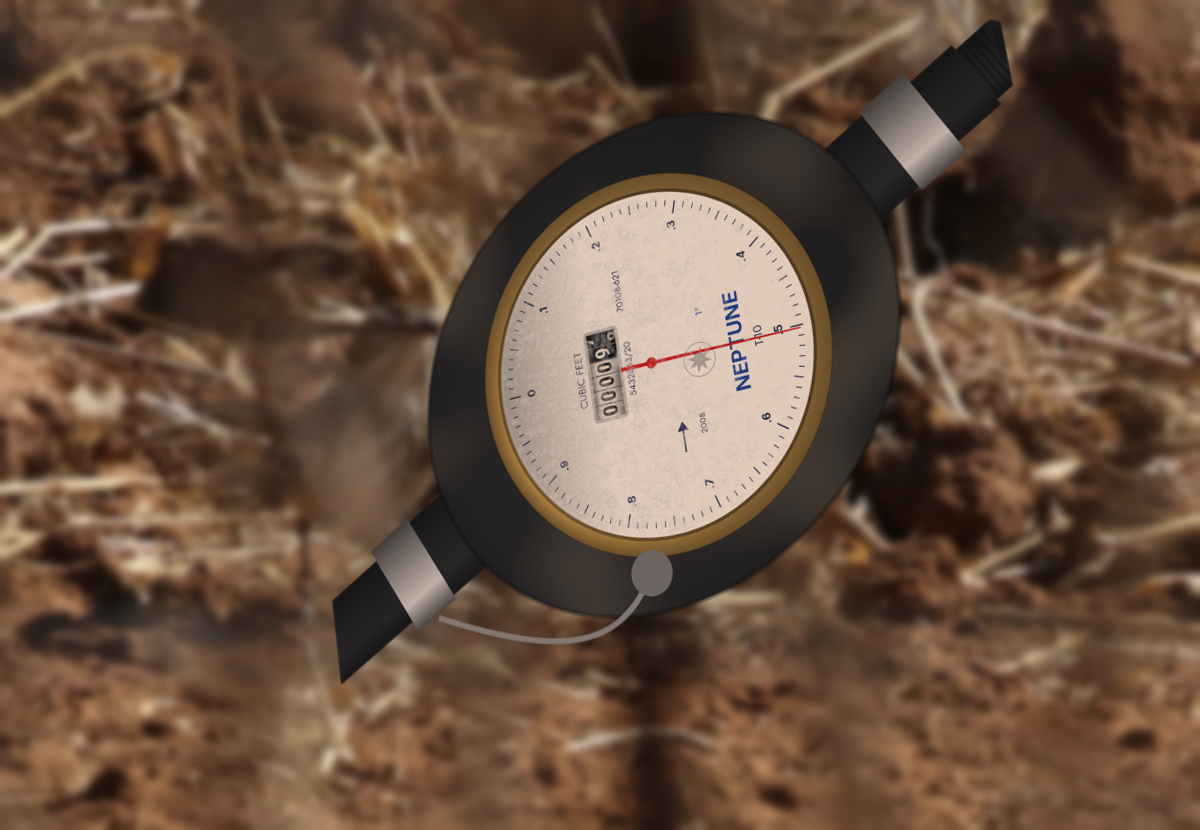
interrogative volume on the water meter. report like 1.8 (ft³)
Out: 97.50 (ft³)
